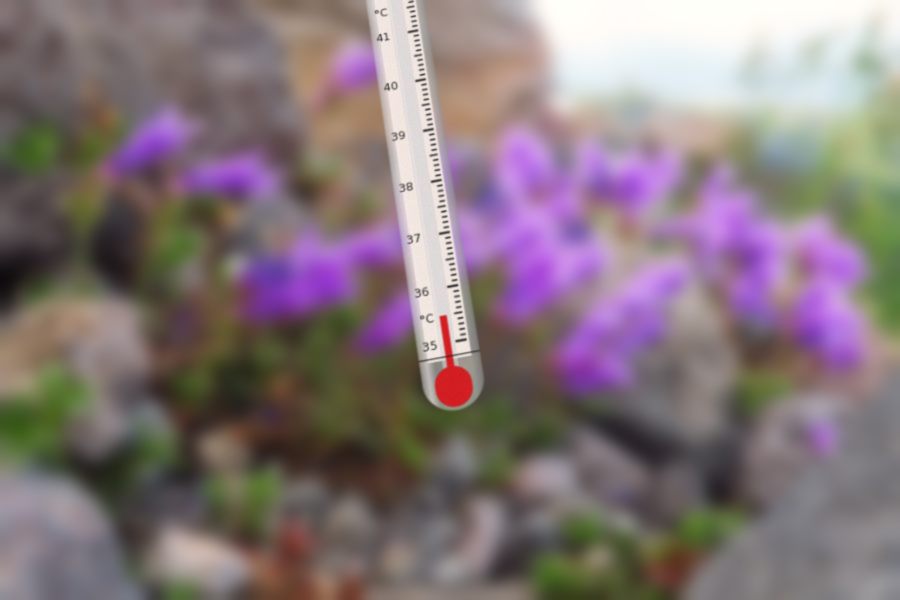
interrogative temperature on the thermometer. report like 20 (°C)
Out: 35.5 (°C)
